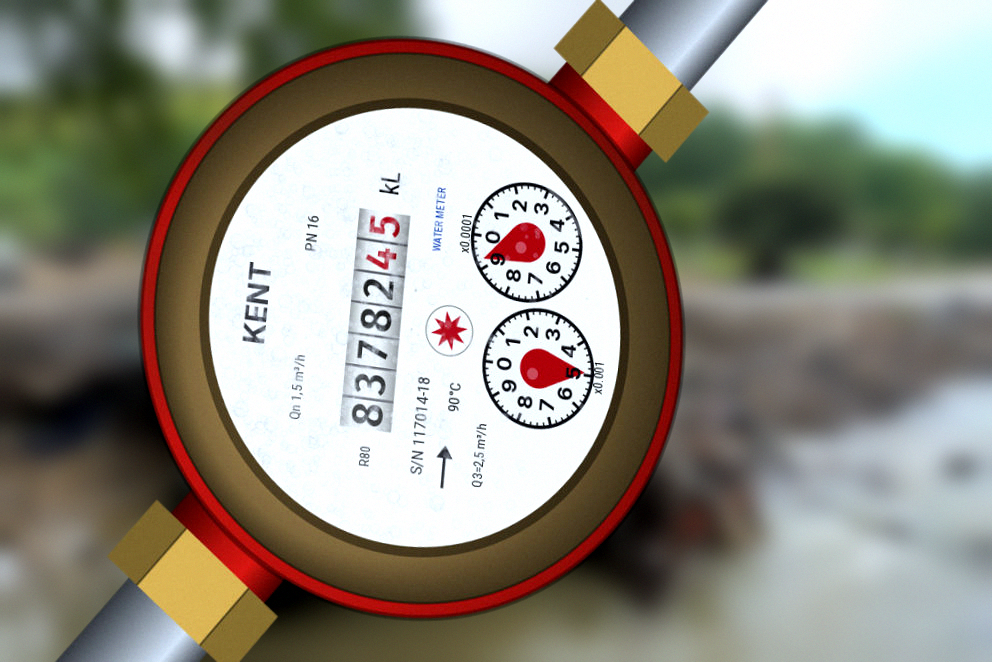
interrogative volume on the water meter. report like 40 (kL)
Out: 83782.4549 (kL)
